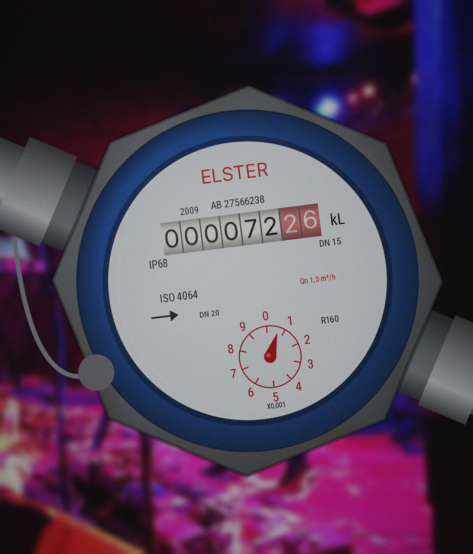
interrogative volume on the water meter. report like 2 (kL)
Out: 72.260 (kL)
